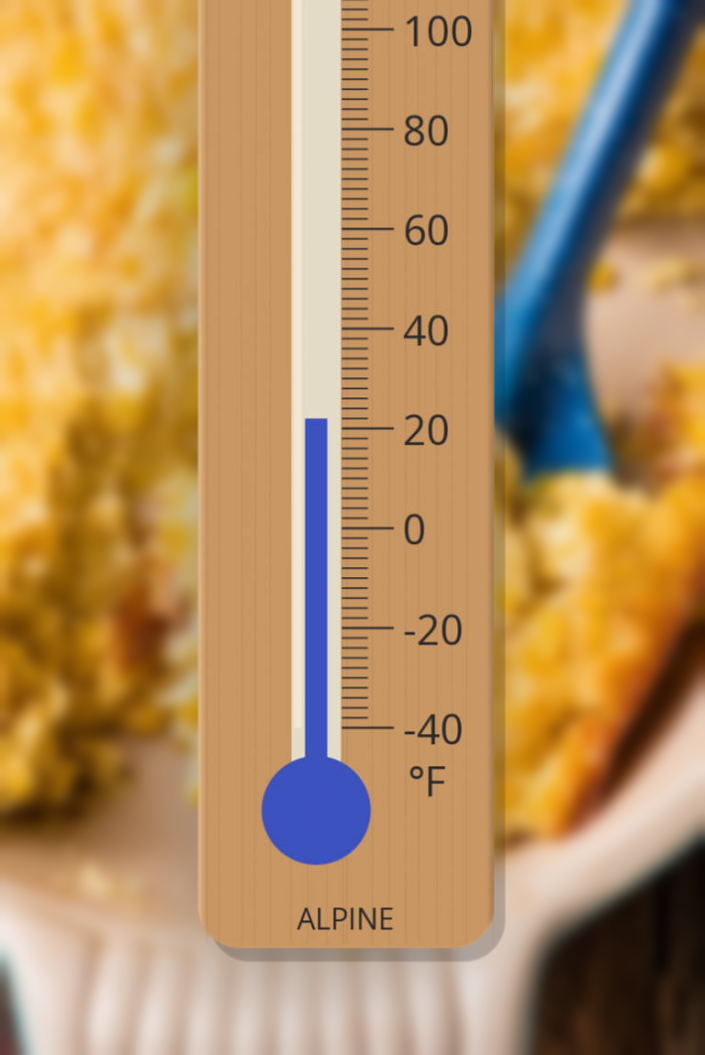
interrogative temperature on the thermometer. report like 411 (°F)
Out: 22 (°F)
